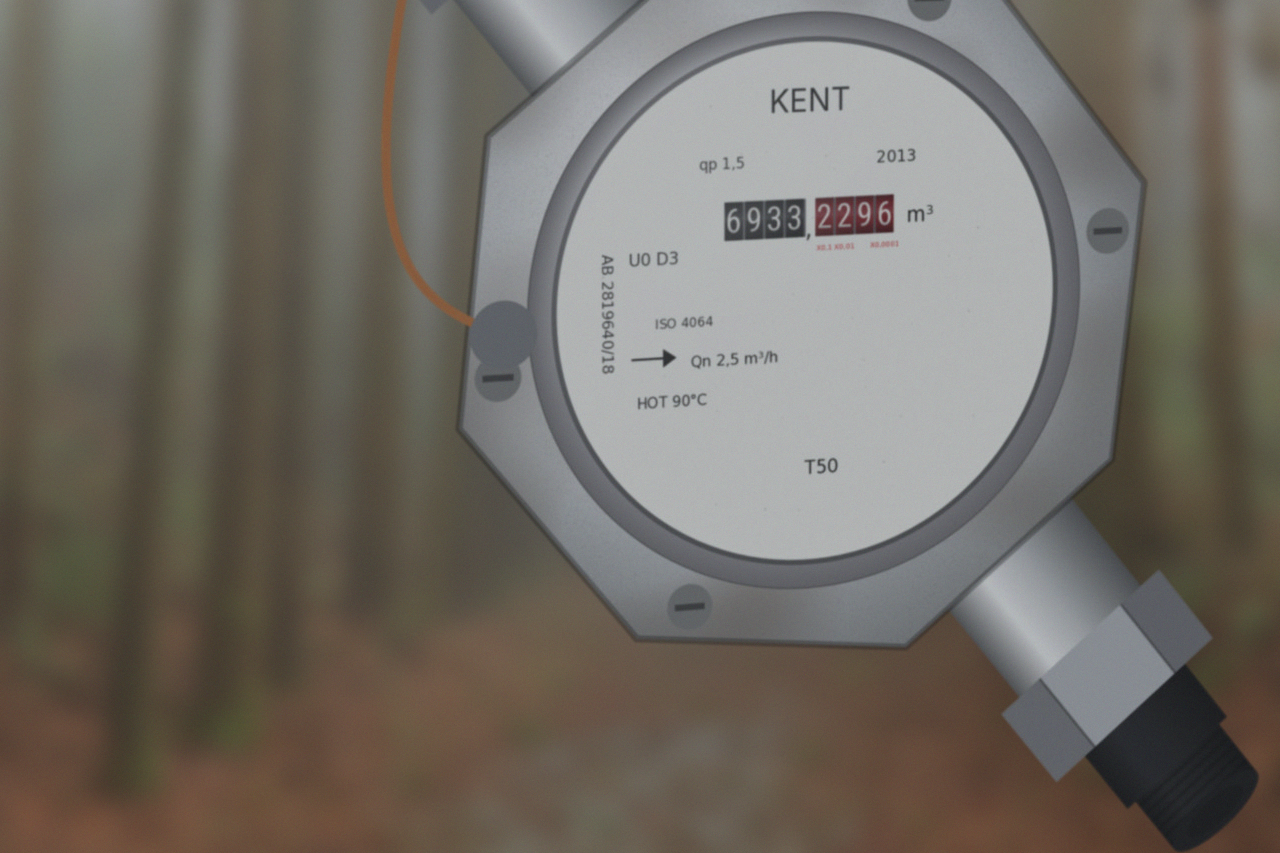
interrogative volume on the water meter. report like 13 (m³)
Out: 6933.2296 (m³)
